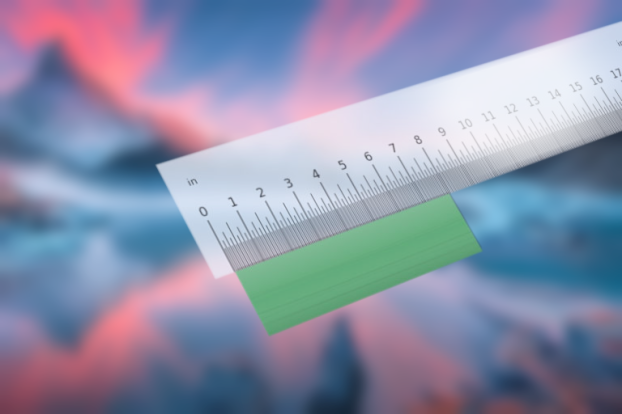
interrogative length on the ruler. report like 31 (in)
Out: 8 (in)
